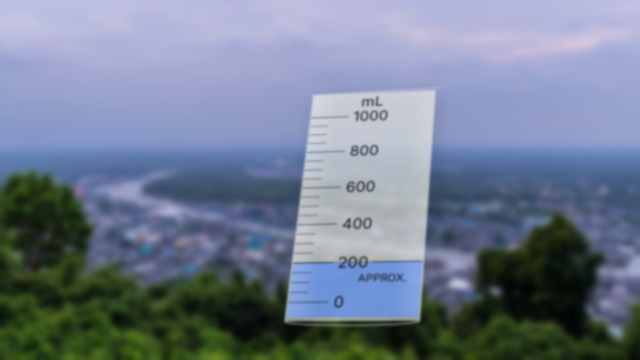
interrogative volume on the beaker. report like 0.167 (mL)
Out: 200 (mL)
